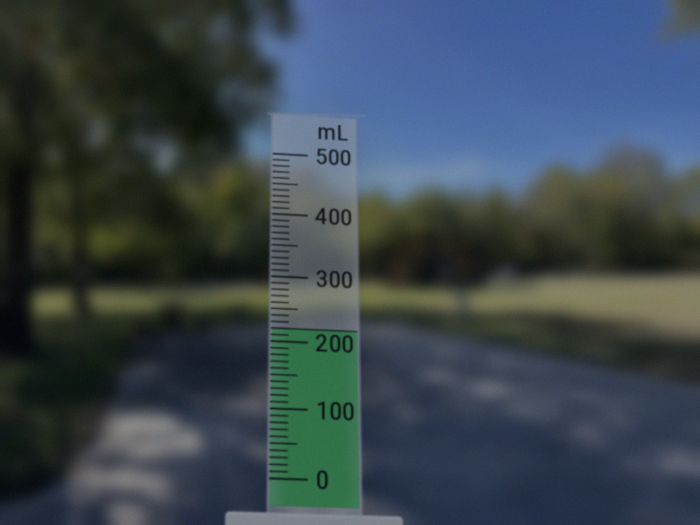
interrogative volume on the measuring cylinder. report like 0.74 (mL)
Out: 220 (mL)
